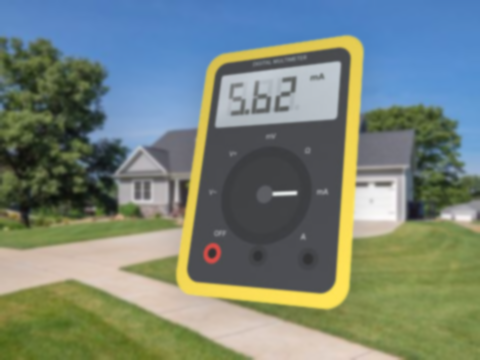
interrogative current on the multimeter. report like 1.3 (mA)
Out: 5.62 (mA)
